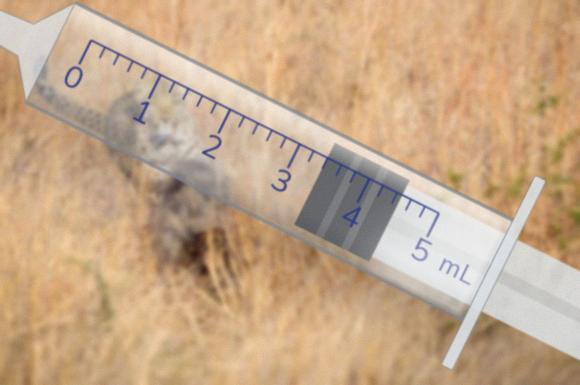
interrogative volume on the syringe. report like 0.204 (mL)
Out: 3.4 (mL)
